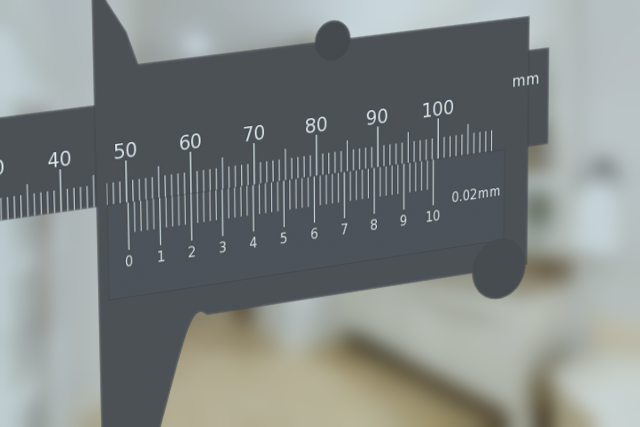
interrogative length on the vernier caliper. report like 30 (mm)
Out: 50.2 (mm)
